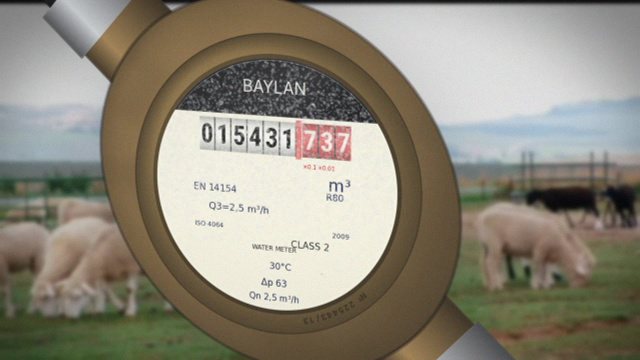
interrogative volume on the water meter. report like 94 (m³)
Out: 15431.737 (m³)
